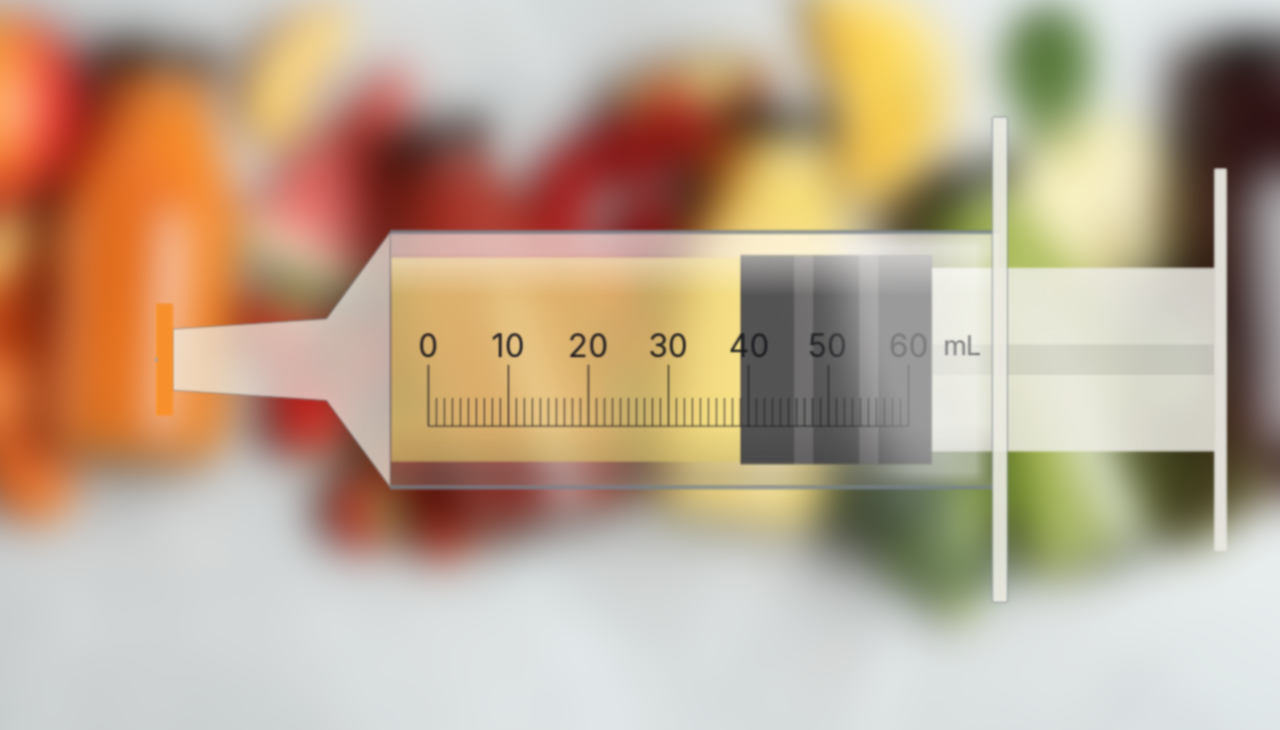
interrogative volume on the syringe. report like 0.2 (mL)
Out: 39 (mL)
